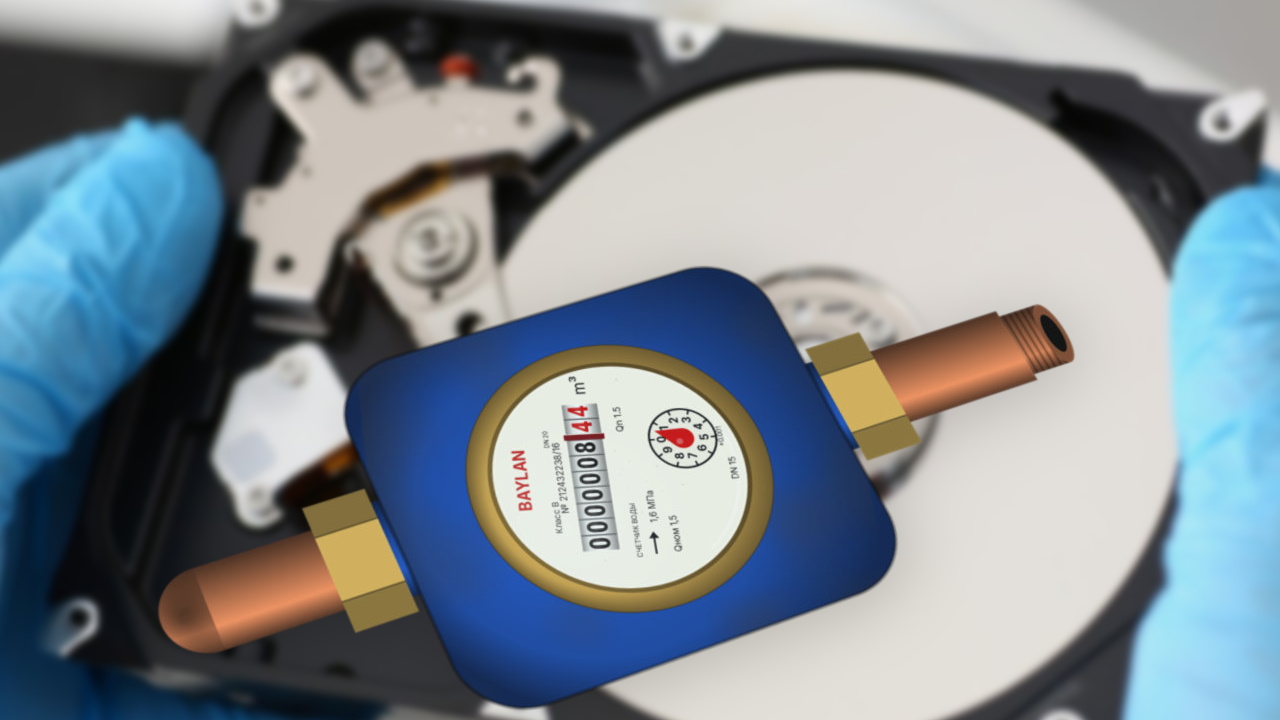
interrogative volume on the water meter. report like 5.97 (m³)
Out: 8.440 (m³)
